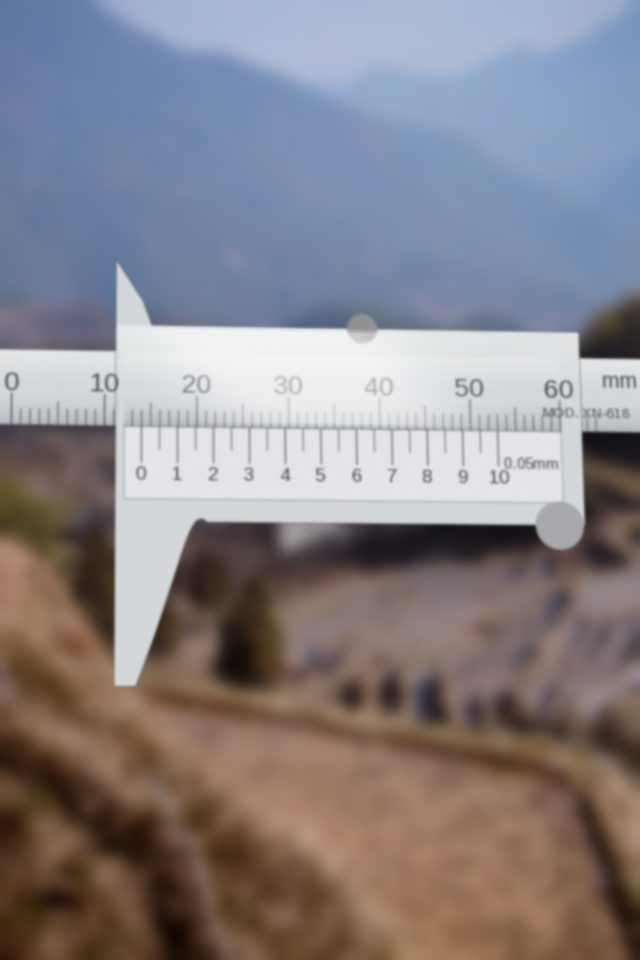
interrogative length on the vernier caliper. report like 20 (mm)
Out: 14.0 (mm)
